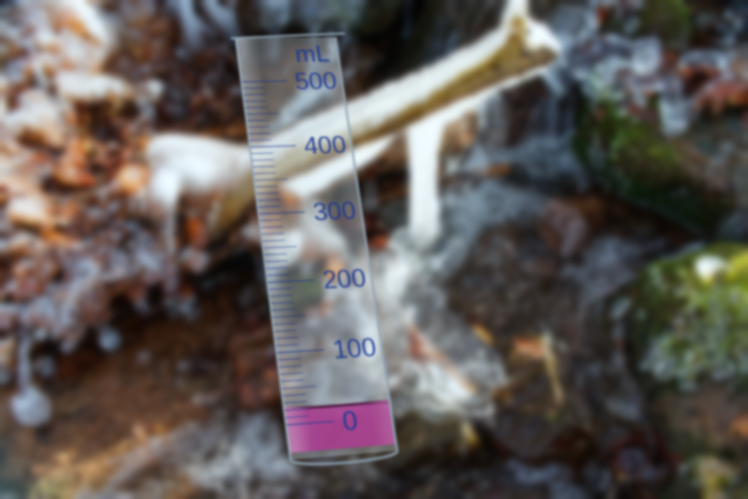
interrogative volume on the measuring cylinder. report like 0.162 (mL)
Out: 20 (mL)
